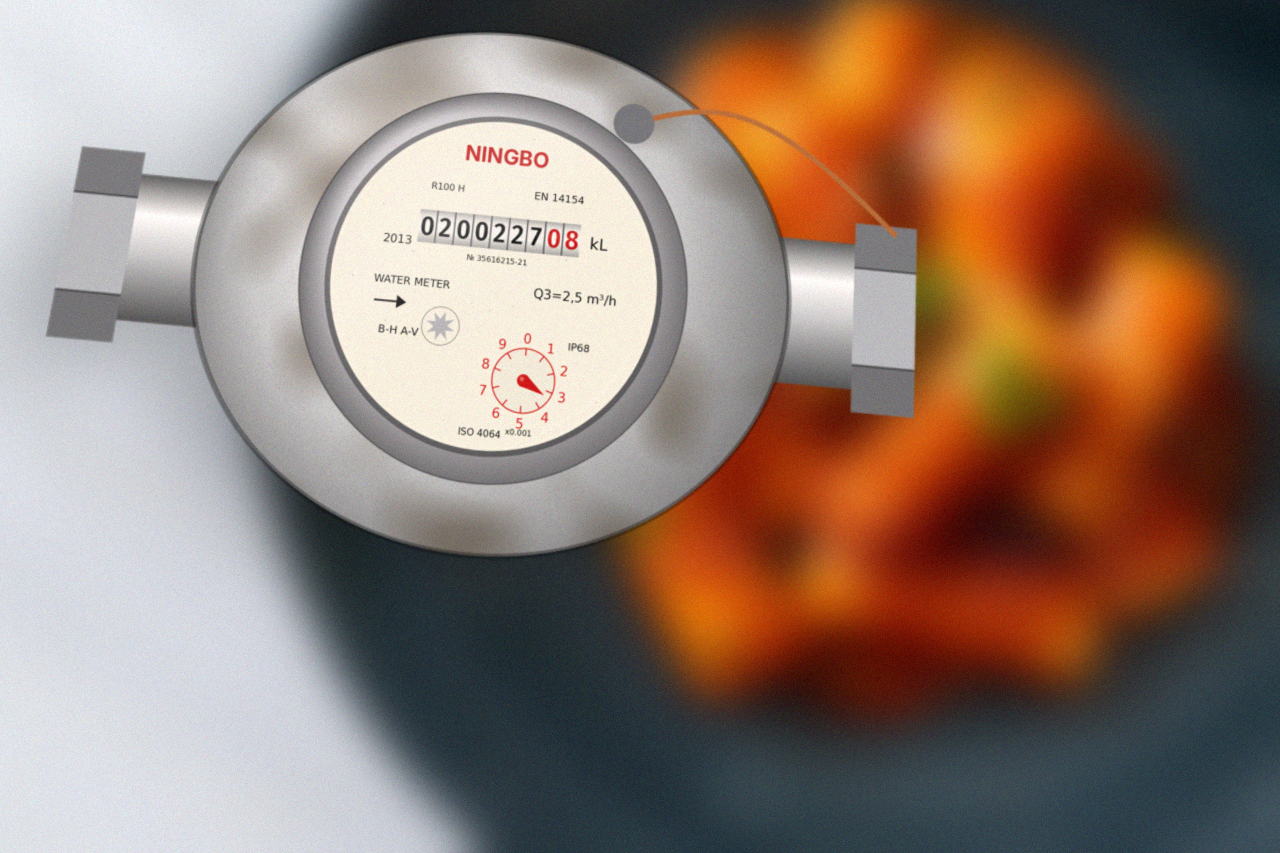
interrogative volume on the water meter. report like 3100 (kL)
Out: 200227.083 (kL)
